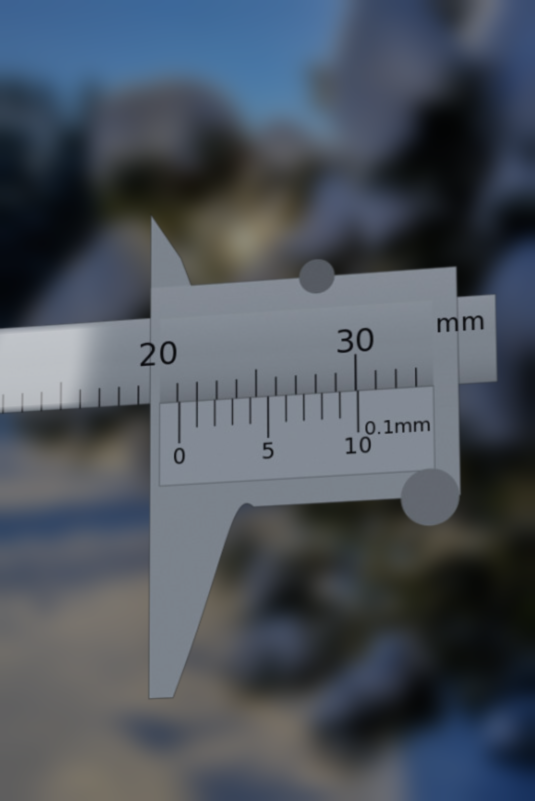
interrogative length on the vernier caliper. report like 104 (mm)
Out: 21.1 (mm)
